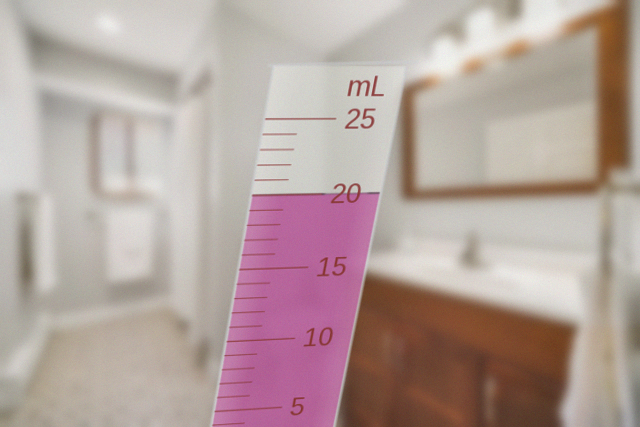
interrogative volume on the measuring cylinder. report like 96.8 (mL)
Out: 20 (mL)
